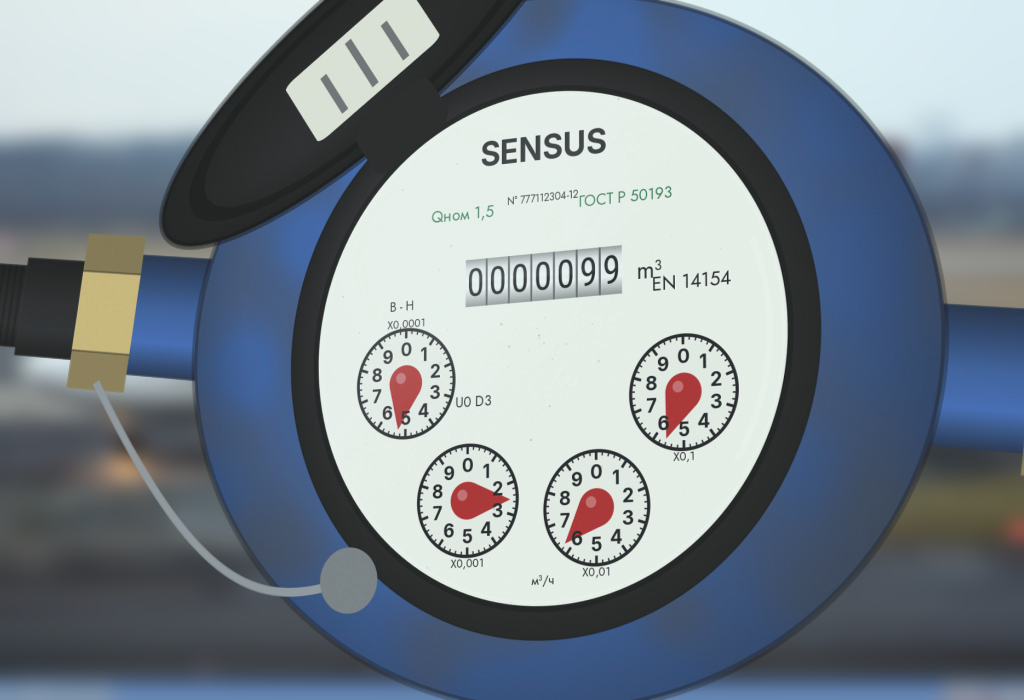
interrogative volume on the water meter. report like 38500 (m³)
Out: 99.5625 (m³)
